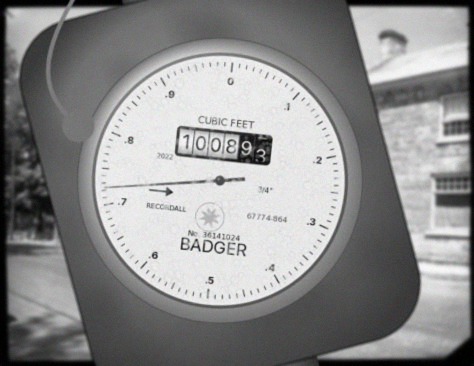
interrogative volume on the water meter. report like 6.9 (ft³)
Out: 100892.72 (ft³)
